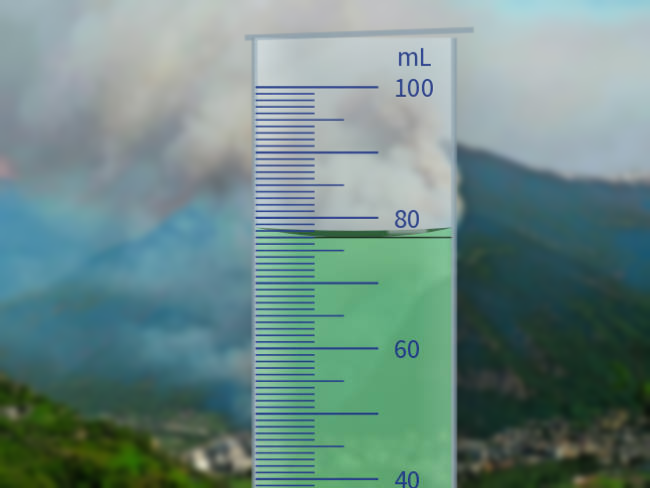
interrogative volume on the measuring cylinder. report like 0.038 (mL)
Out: 77 (mL)
